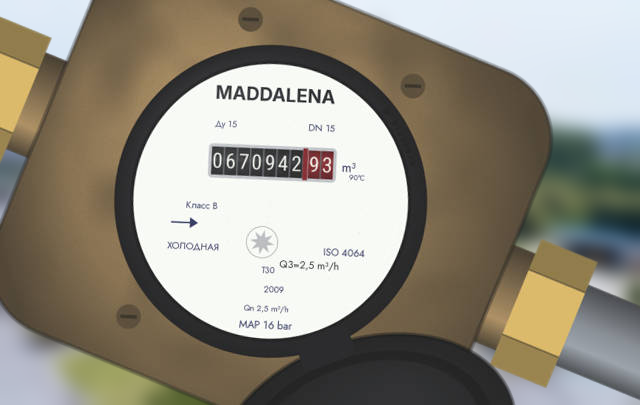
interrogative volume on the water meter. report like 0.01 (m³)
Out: 670942.93 (m³)
